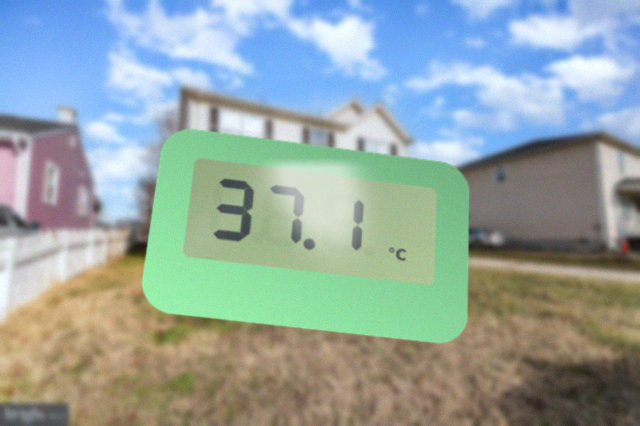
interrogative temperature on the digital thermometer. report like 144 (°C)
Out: 37.1 (°C)
